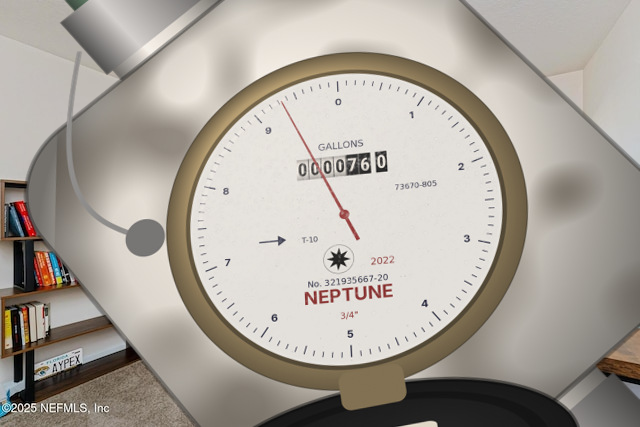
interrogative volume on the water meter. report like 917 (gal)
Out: 759.3 (gal)
